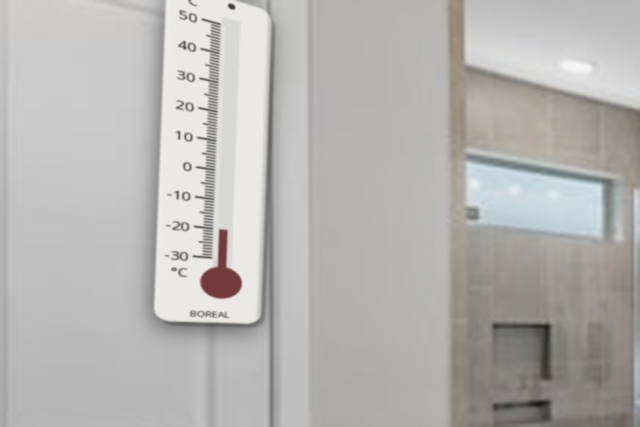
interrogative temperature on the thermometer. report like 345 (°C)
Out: -20 (°C)
